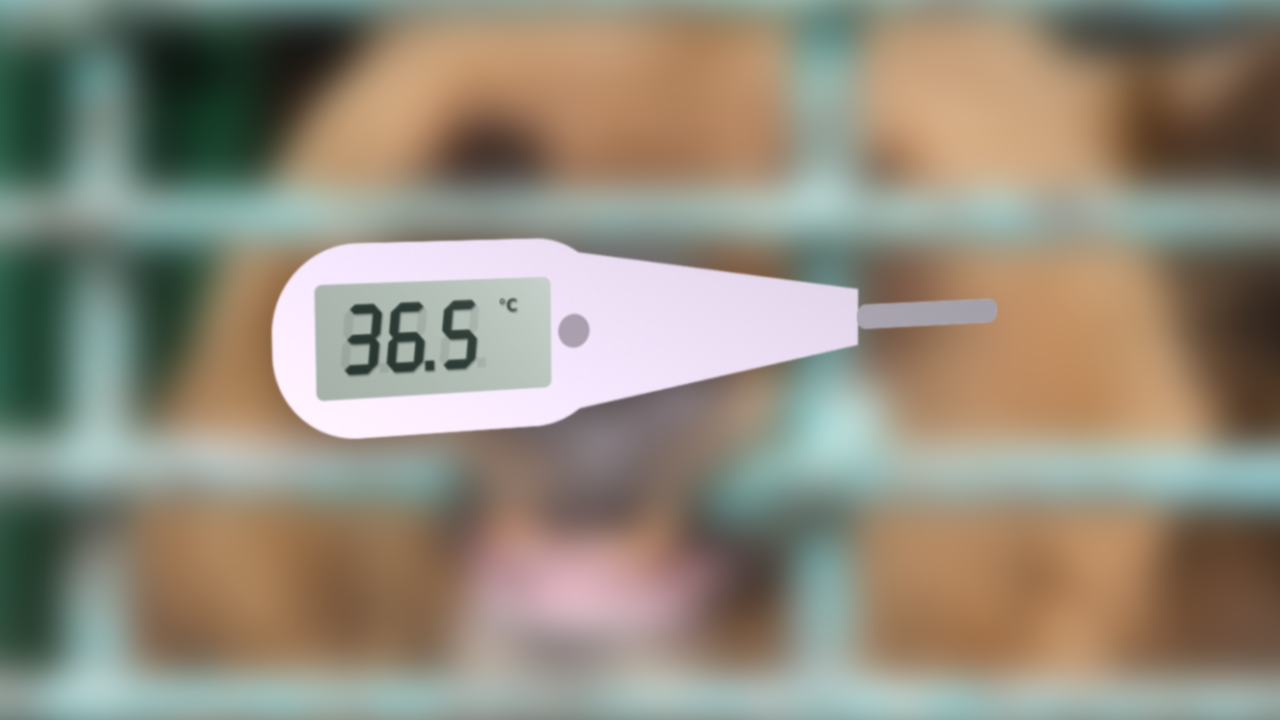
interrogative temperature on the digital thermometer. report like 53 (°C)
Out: 36.5 (°C)
